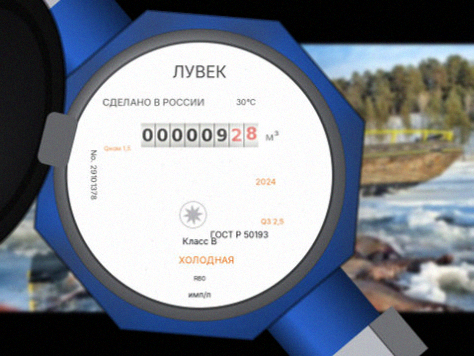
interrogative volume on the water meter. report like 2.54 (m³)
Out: 9.28 (m³)
